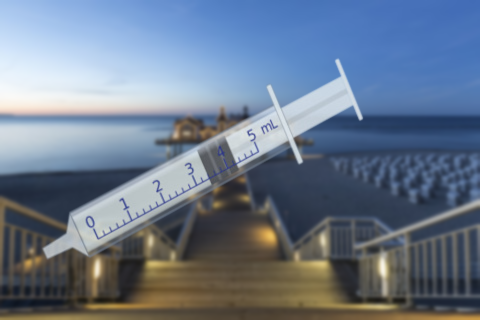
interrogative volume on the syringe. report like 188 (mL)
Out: 3.4 (mL)
